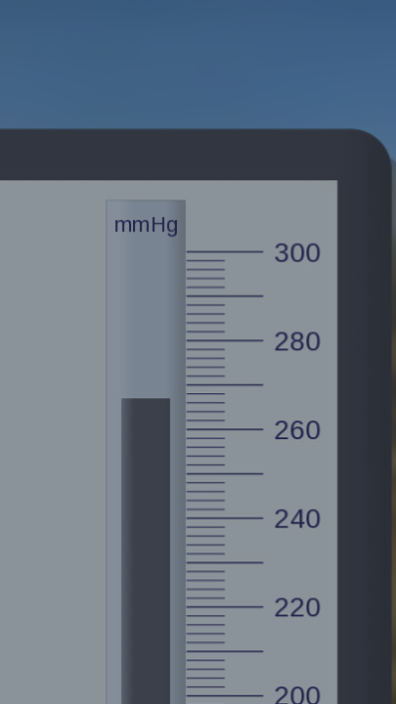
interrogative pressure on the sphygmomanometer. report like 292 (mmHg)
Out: 267 (mmHg)
